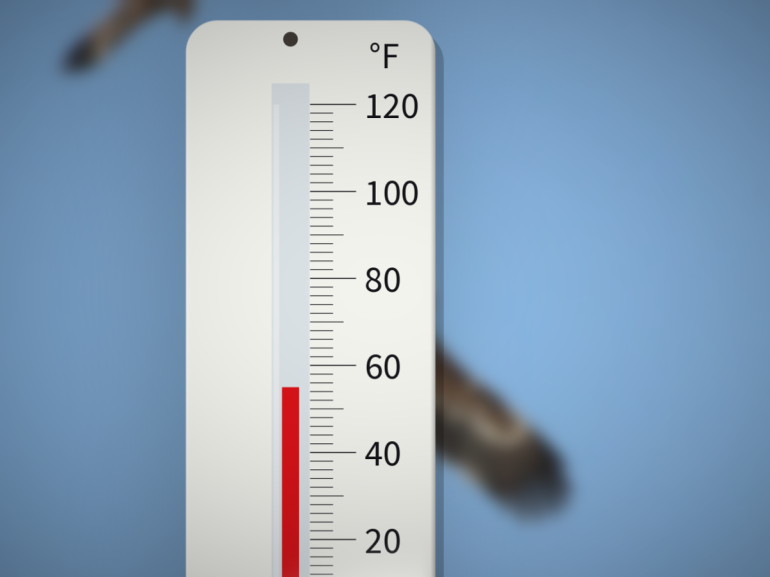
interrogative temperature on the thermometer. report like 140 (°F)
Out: 55 (°F)
